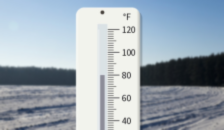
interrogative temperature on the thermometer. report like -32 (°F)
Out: 80 (°F)
